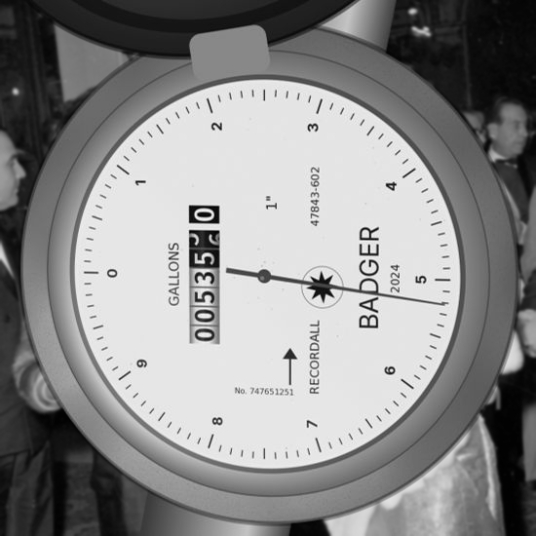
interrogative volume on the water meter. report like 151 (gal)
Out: 53555.2 (gal)
